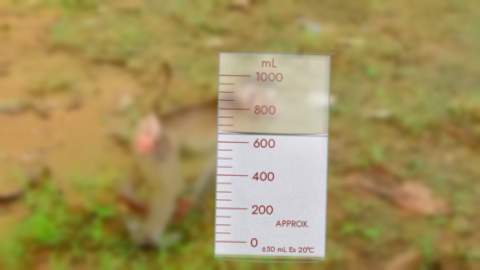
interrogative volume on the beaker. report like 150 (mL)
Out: 650 (mL)
